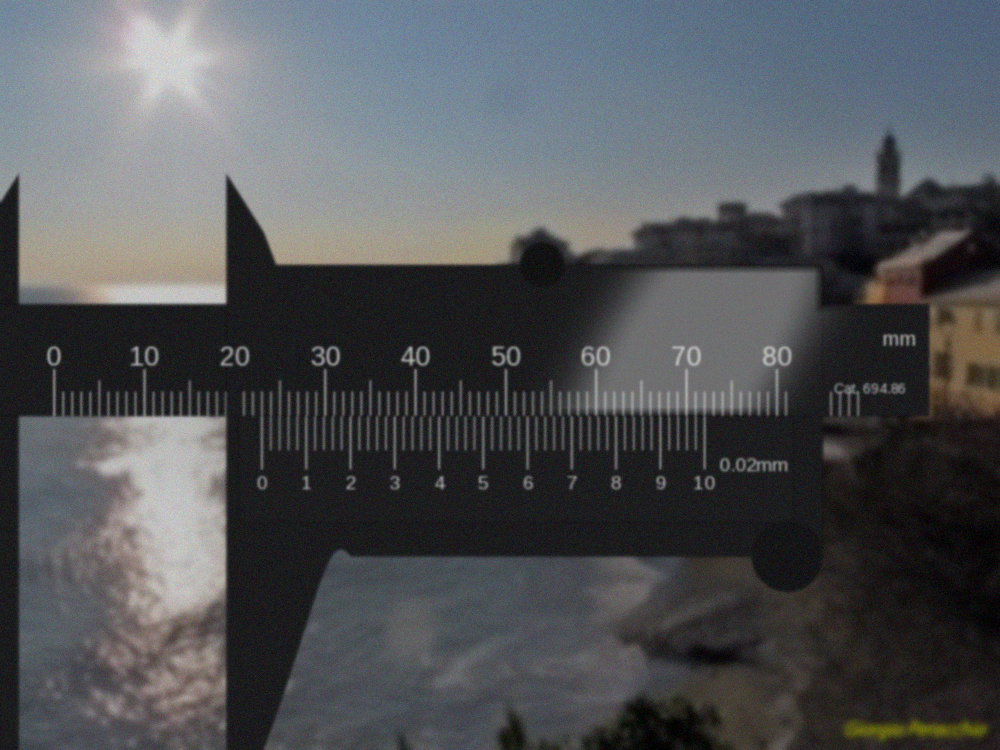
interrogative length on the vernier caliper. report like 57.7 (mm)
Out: 23.0 (mm)
